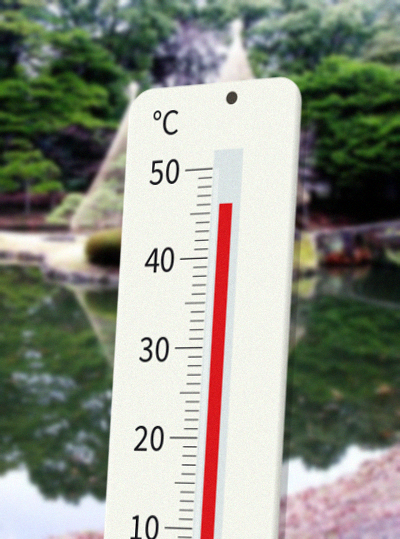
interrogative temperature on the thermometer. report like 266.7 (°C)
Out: 46 (°C)
